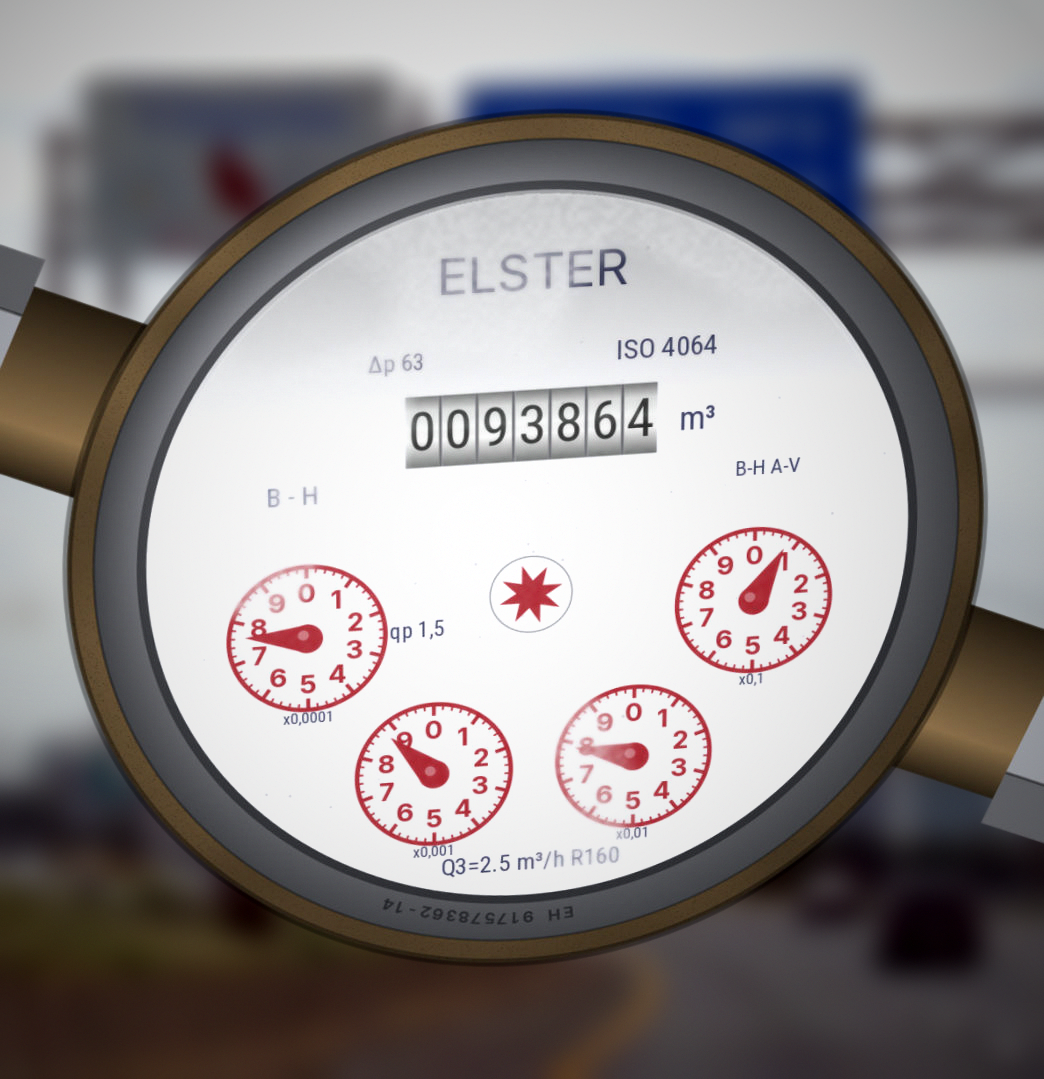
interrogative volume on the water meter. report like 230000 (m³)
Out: 93864.0787 (m³)
